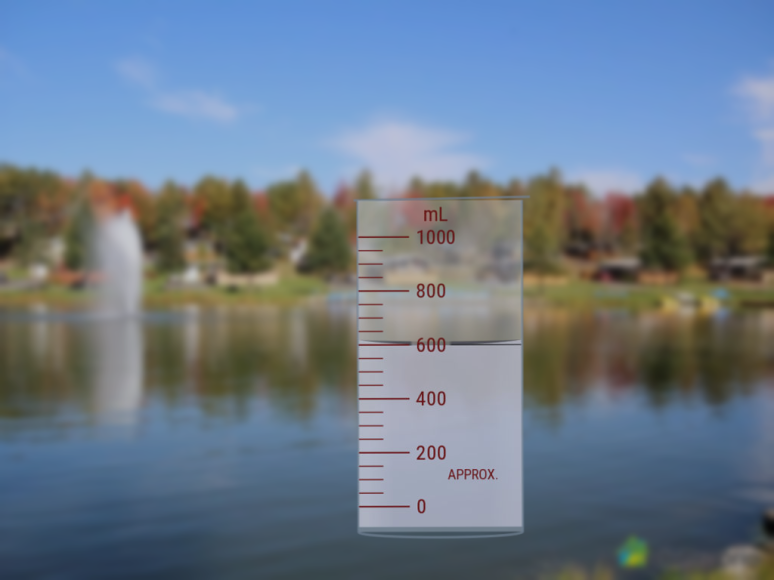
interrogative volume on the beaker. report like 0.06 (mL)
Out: 600 (mL)
